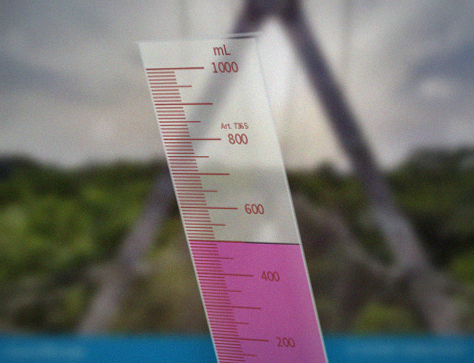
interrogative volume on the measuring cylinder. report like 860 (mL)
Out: 500 (mL)
